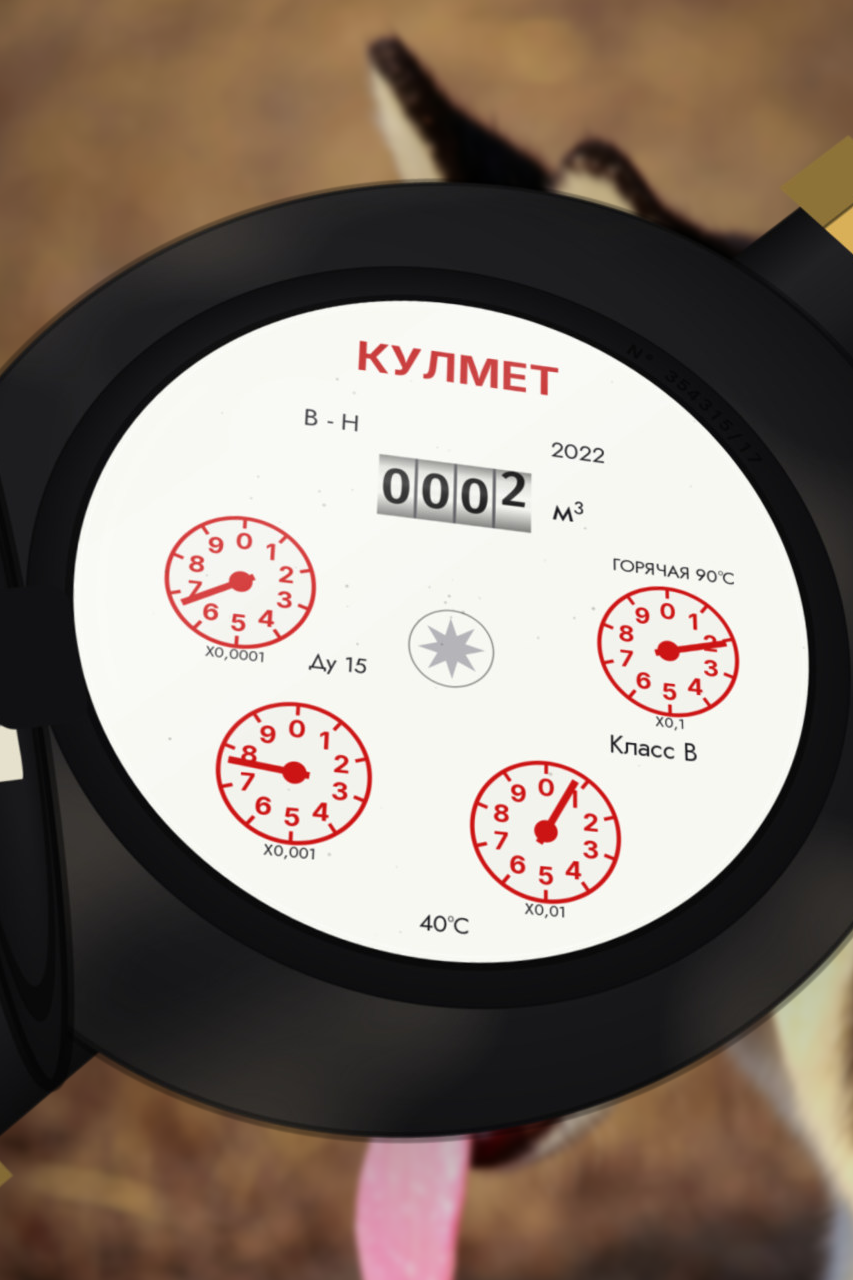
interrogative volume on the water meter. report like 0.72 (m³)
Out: 2.2076 (m³)
